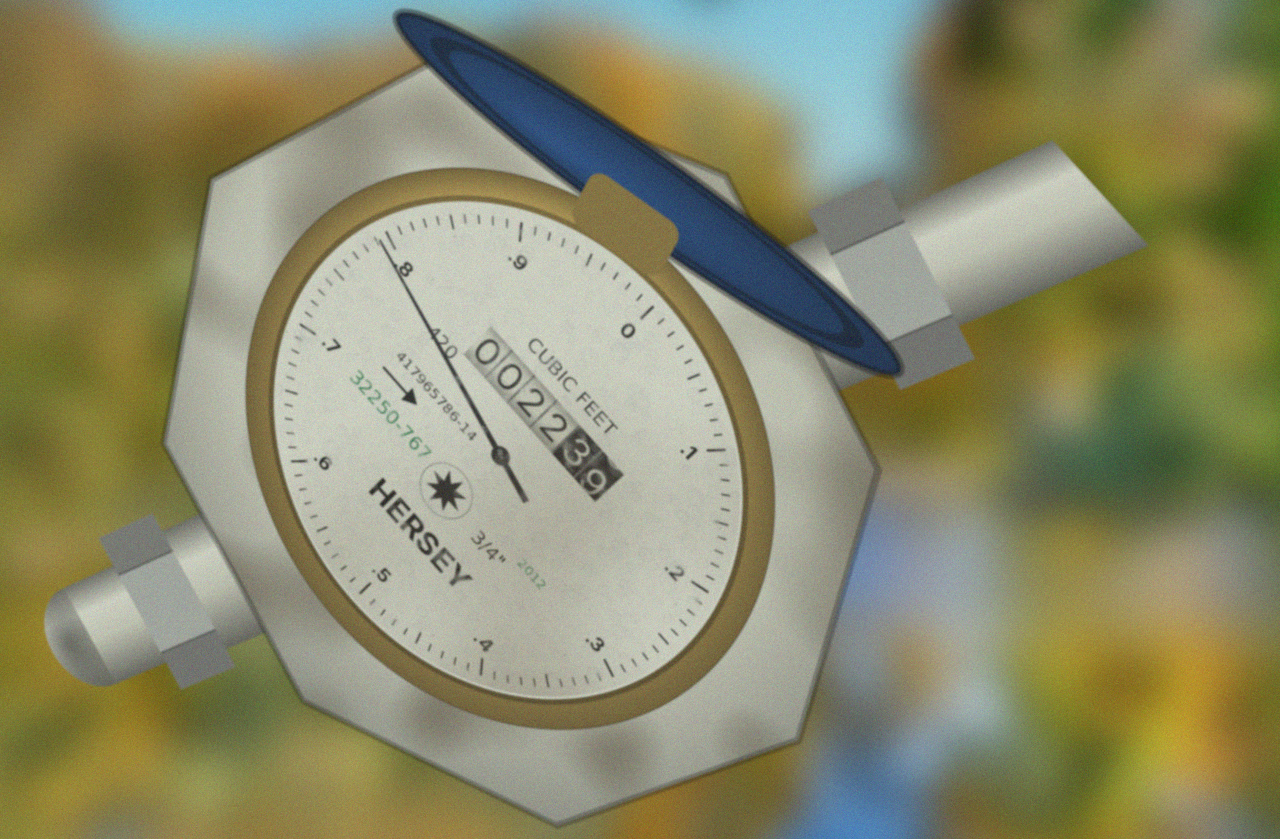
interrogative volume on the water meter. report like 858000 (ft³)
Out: 2238.79 (ft³)
